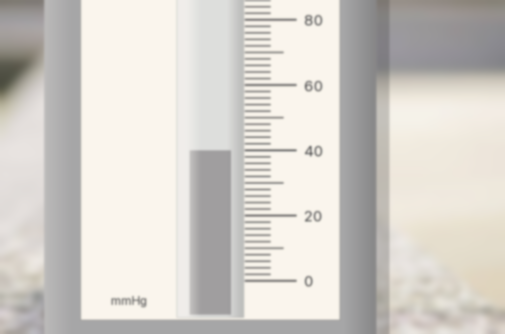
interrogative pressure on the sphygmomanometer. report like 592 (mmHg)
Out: 40 (mmHg)
